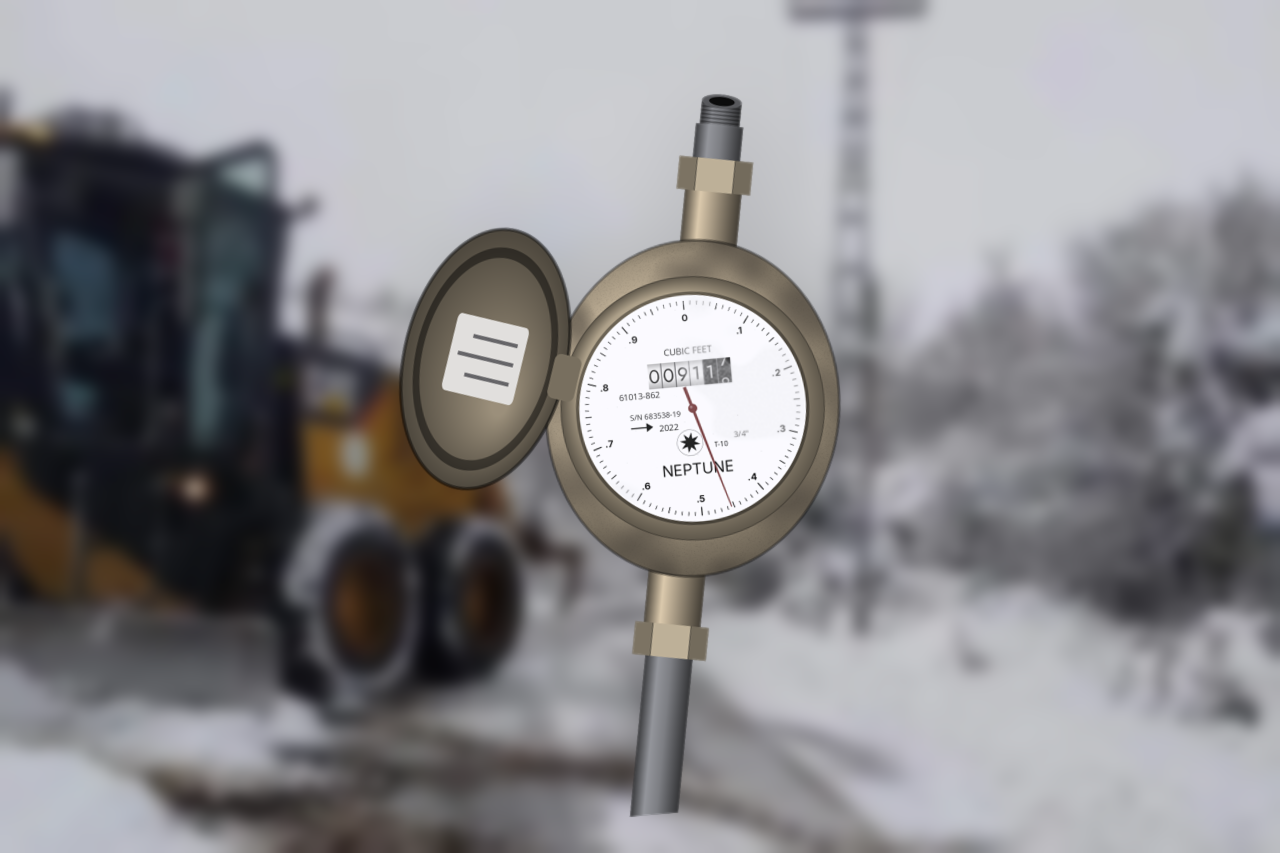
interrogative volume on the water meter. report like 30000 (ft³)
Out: 9117.45 (ft³)
